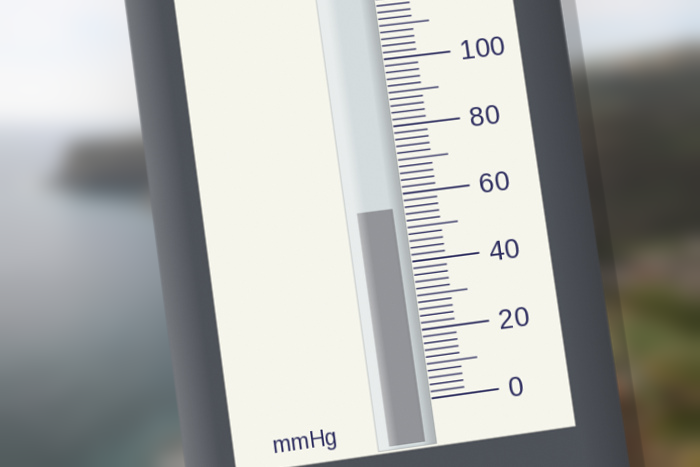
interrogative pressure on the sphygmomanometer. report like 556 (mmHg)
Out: 56 (mmHg)
